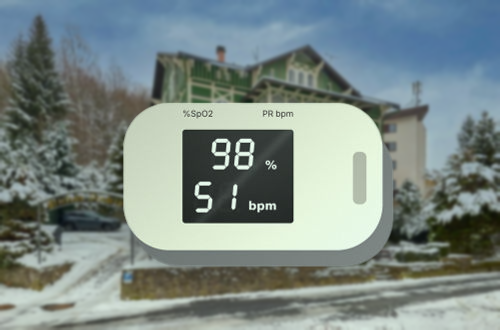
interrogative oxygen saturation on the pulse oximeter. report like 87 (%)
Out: 98 (%)
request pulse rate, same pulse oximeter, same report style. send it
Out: 51 (bpm)
